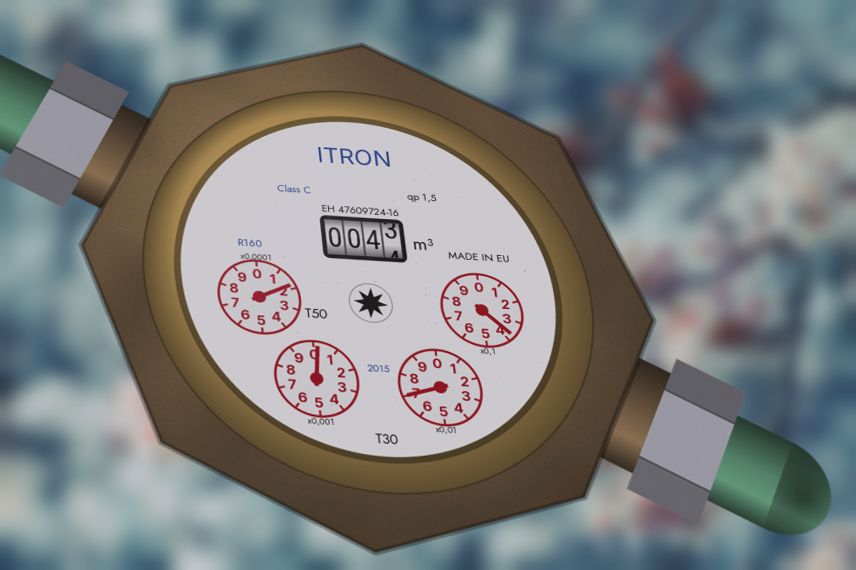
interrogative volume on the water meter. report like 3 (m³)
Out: 43.3701 (m³)
